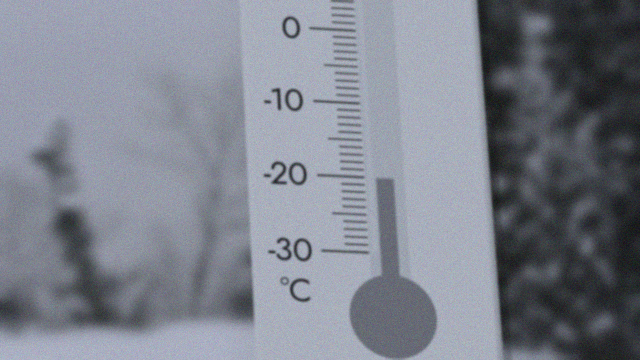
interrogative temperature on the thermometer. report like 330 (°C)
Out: -20 (°C)
